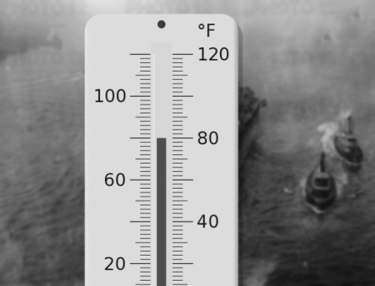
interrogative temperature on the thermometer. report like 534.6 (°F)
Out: 80 (°F)
